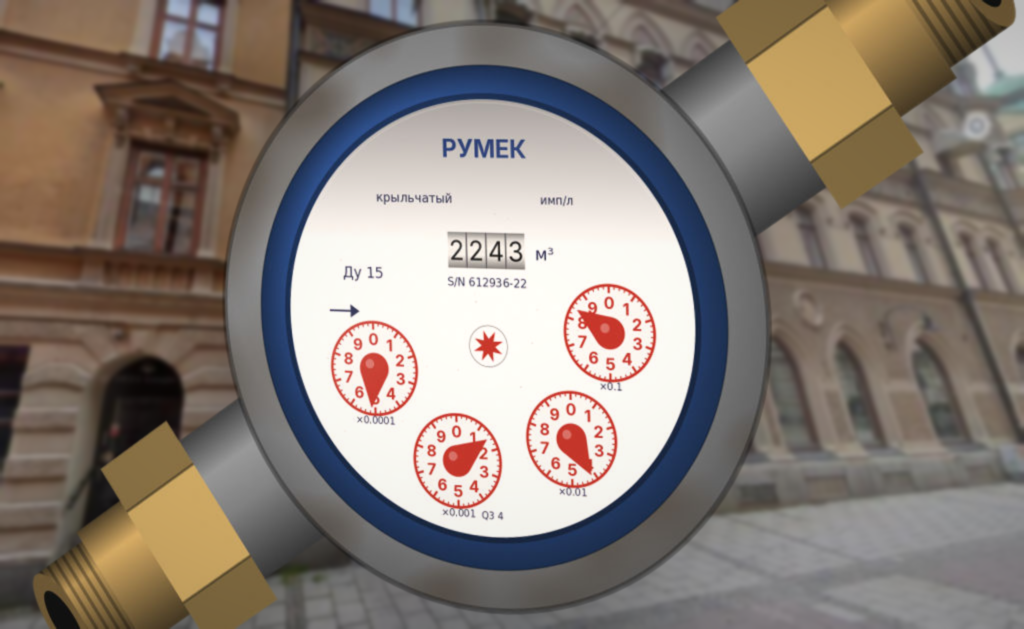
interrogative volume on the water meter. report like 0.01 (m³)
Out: 2243.8415 (m³)
